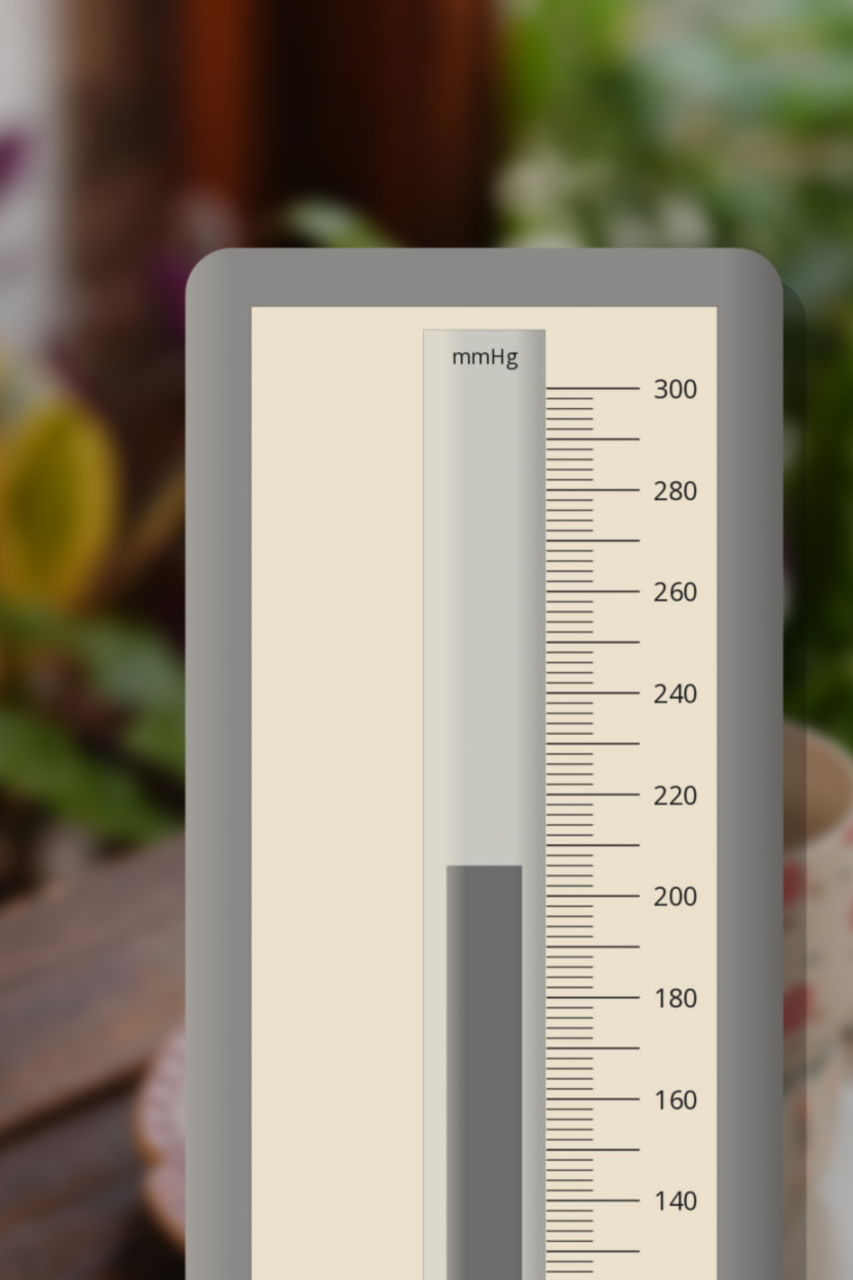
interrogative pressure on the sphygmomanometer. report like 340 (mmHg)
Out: 206 (mmHg)
